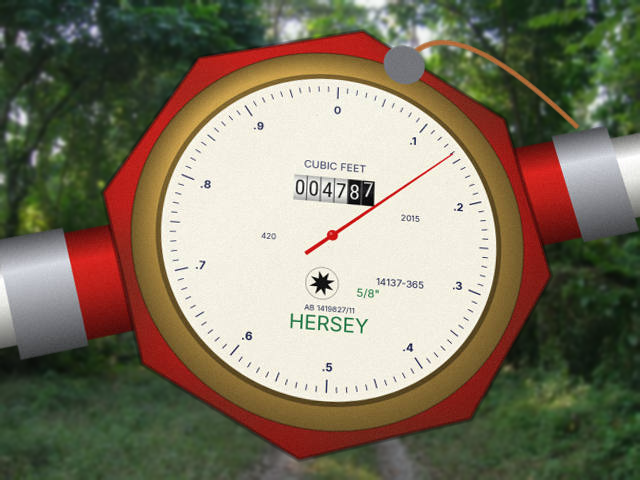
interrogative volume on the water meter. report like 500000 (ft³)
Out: 4787.14 (ft³)
